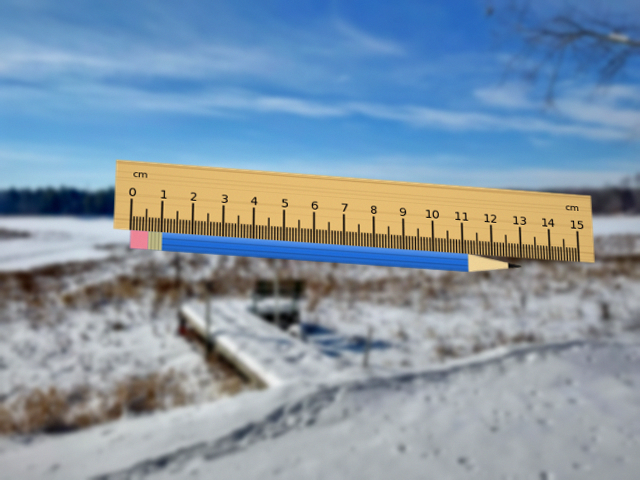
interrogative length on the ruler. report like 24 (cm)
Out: 13 (cm)
